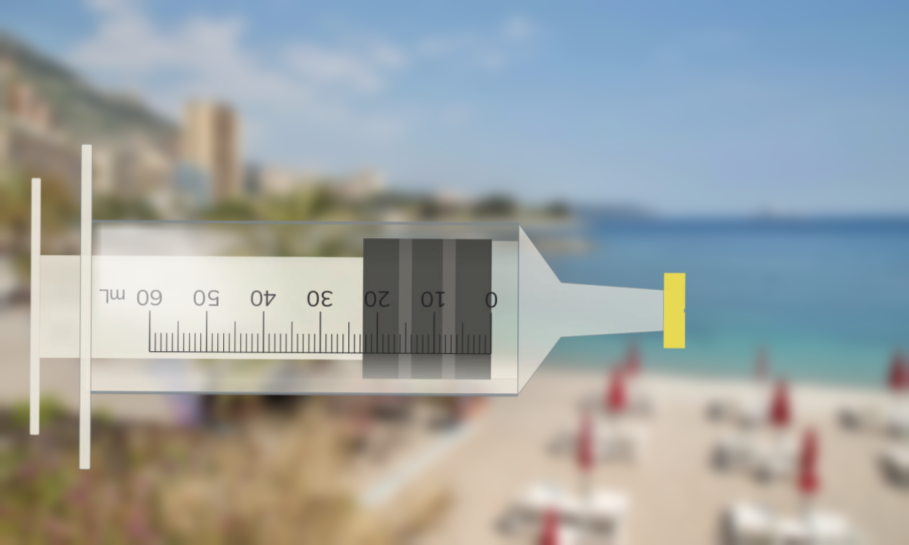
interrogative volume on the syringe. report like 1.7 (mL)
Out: 0 (mL)
